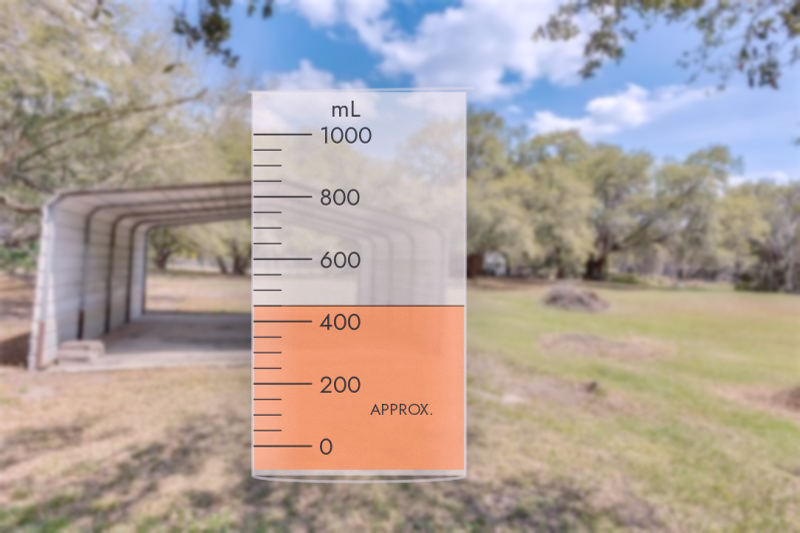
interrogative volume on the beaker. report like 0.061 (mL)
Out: 450 (mL)
